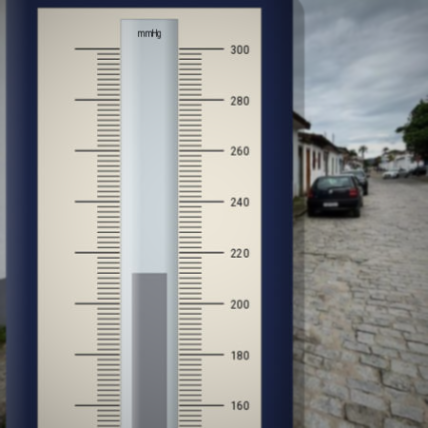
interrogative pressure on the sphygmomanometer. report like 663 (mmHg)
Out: 212 (mmHg)
